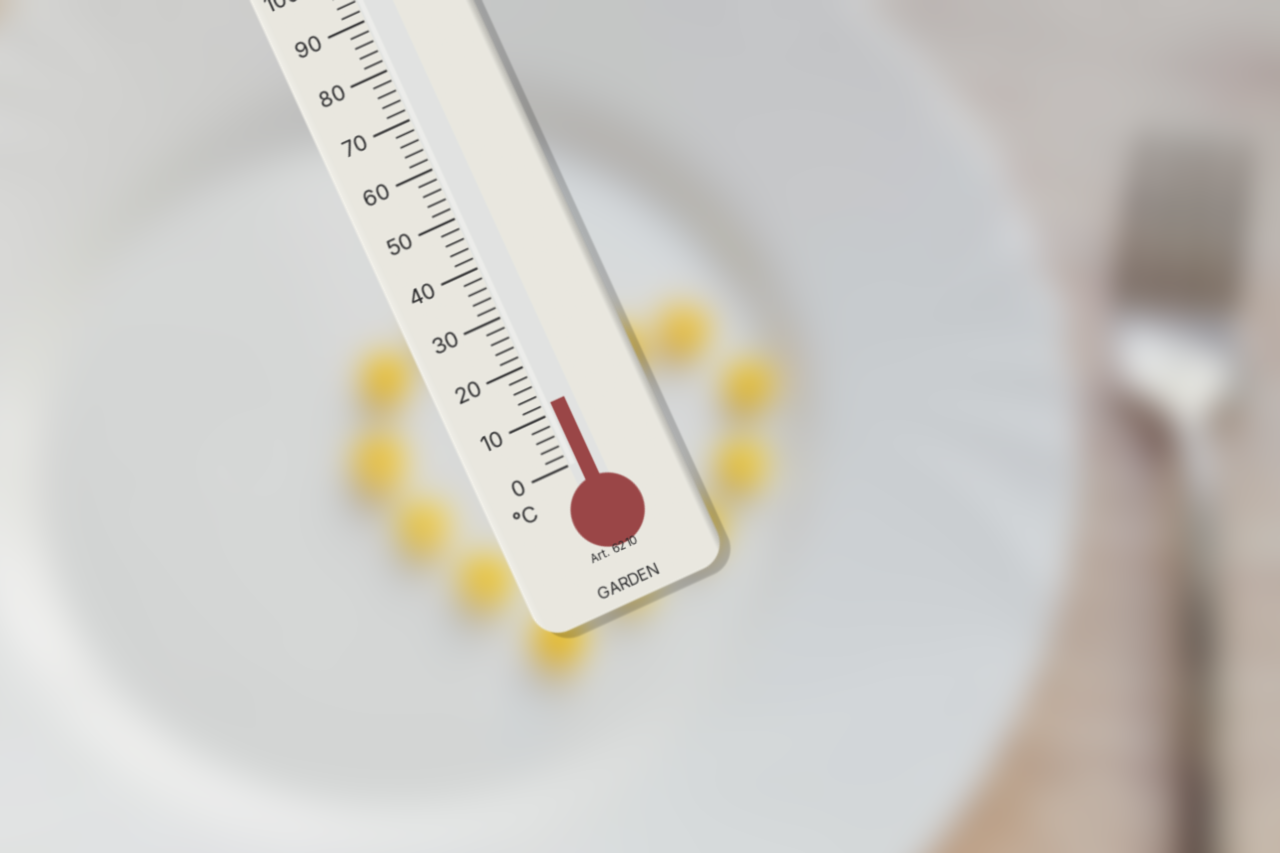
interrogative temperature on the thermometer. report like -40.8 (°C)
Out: 12 (°C)
